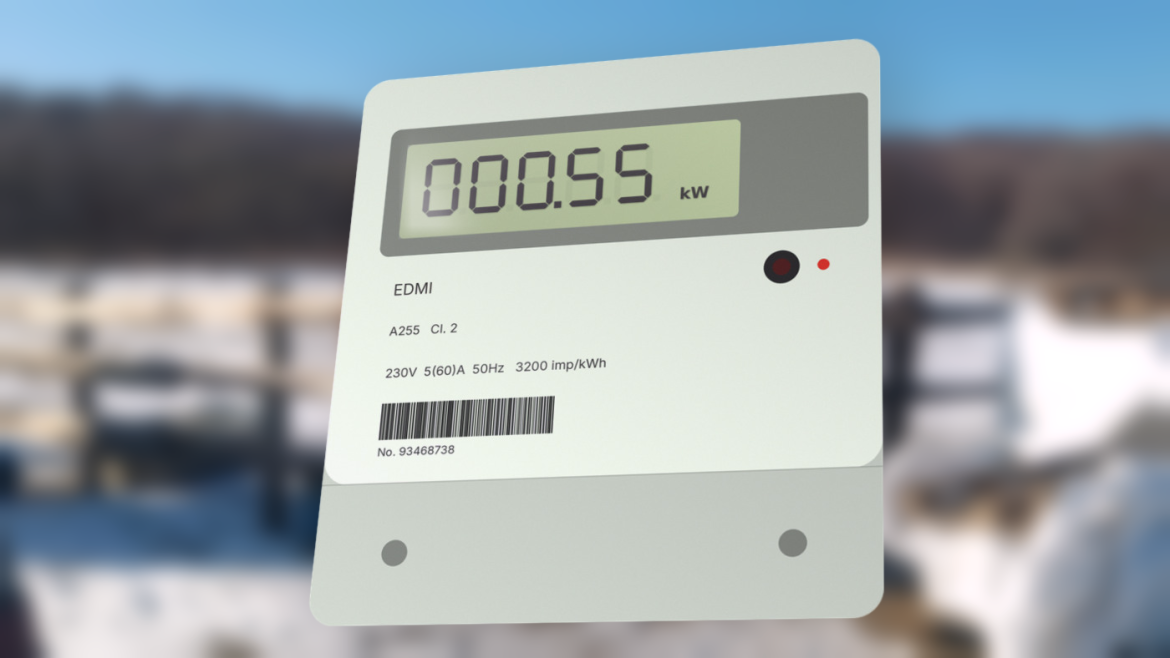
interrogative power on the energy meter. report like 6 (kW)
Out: 0.55 (kW)
